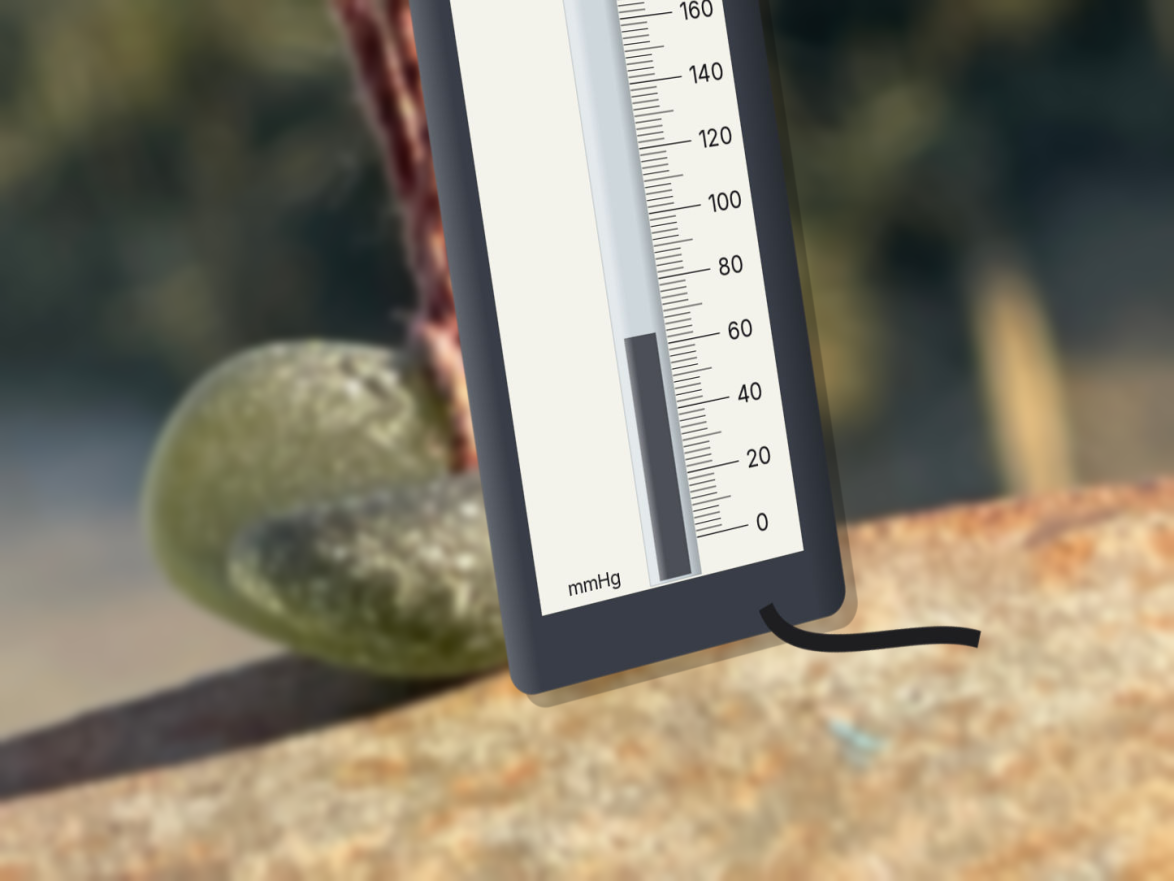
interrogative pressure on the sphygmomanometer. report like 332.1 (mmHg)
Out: 64 (mmHg)
